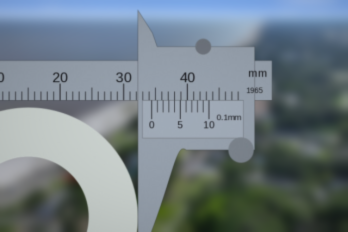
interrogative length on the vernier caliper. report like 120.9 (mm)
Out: 34.4 (mm)
